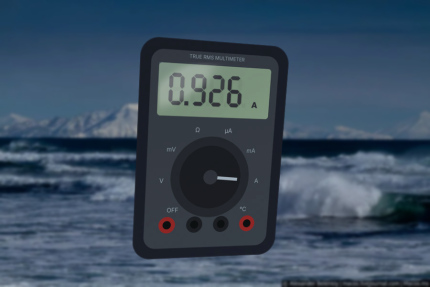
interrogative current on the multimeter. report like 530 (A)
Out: 0.926 (A)
